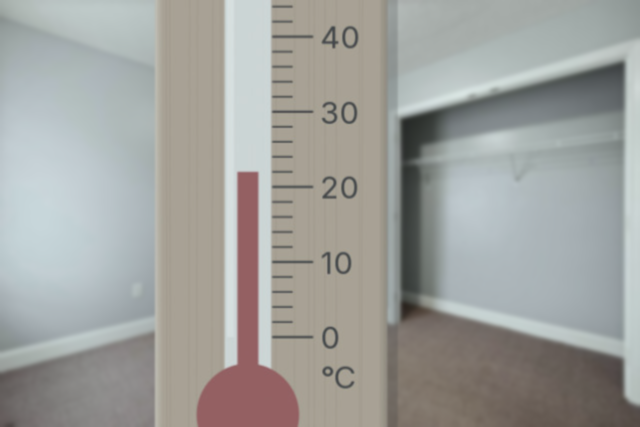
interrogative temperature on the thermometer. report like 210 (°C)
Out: 22 (°C)
